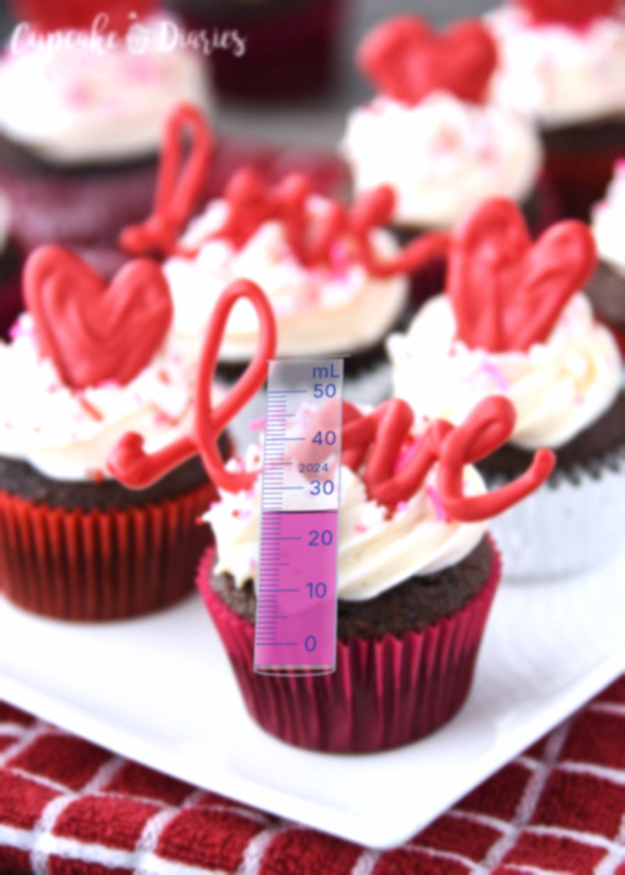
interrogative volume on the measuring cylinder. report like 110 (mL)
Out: 25 (mL)
